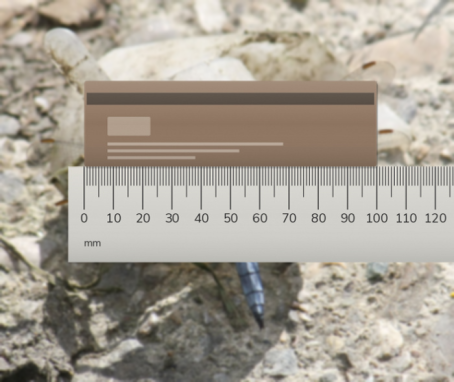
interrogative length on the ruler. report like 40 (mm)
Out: 100 (mm)
